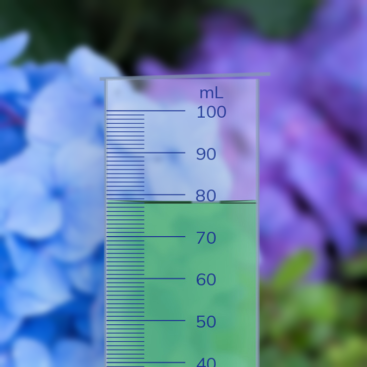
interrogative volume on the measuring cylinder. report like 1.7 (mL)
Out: 78 (mL)
